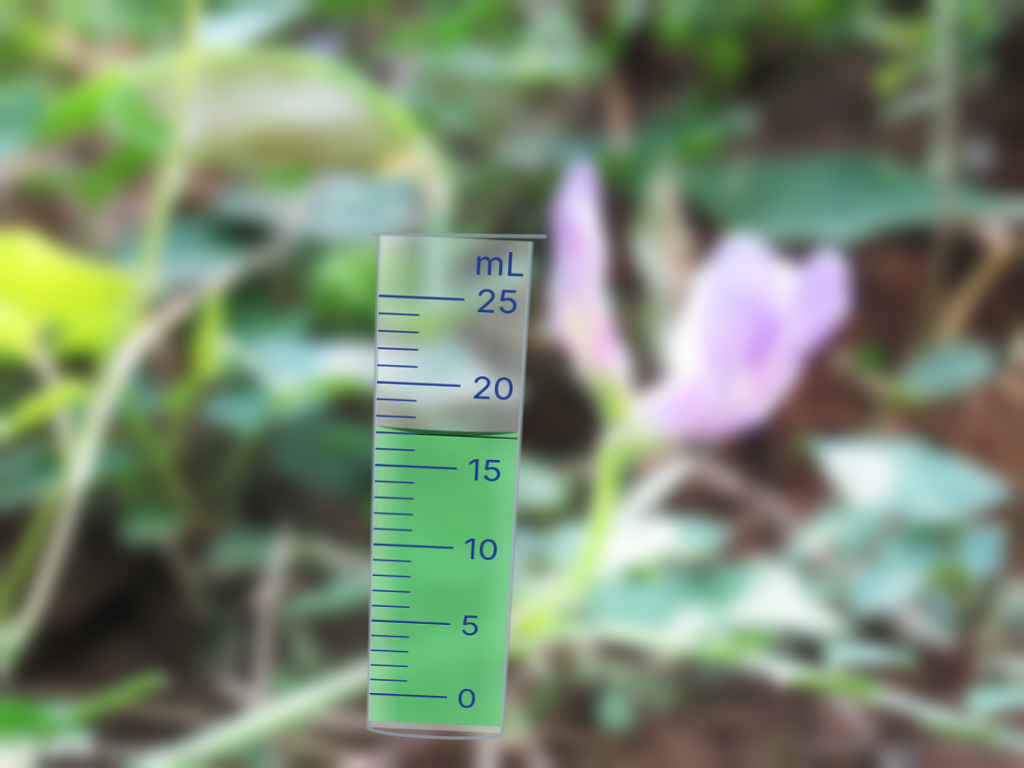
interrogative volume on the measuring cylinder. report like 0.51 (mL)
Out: 17 (mL)
